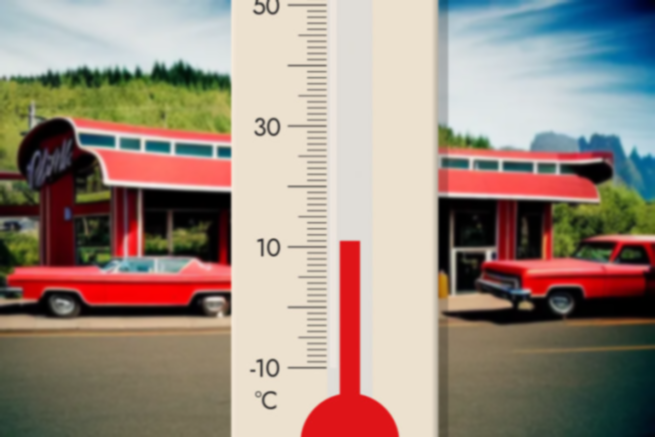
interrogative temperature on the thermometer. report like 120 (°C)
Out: 11 (°C)
